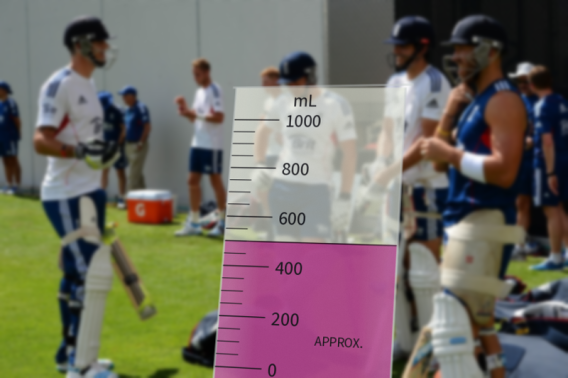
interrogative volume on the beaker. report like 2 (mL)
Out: 500 (mL)
